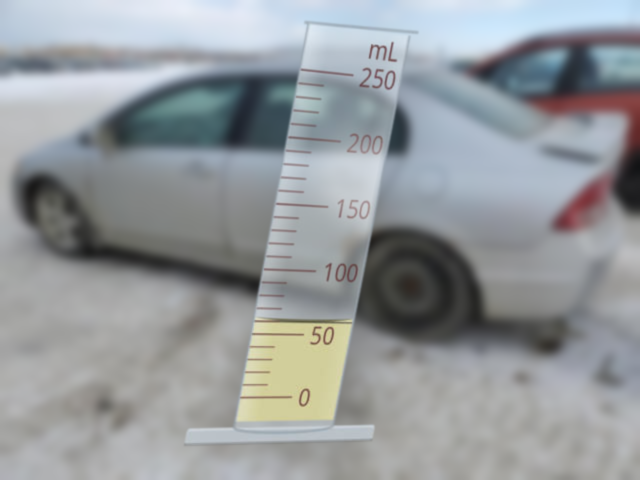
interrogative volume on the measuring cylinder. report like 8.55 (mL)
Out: 60 (mL)
